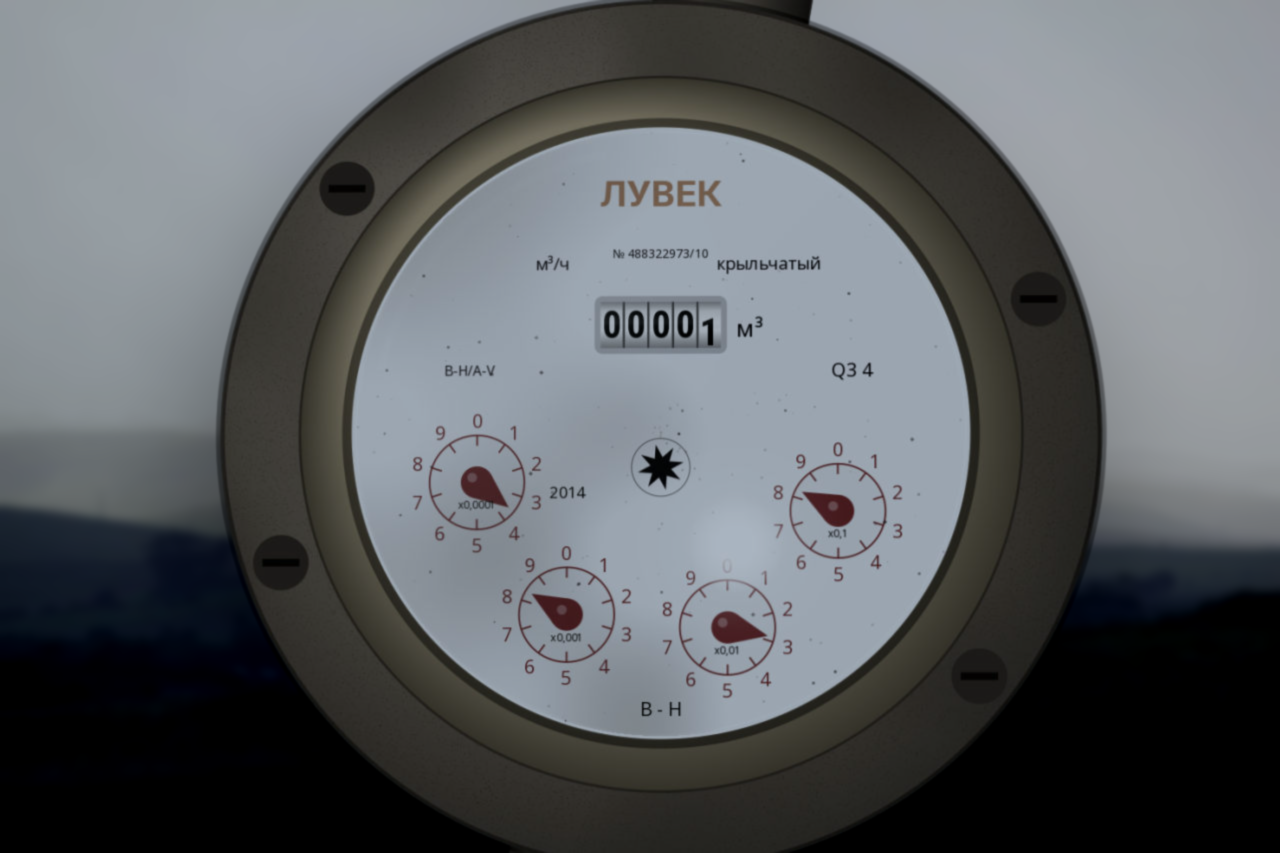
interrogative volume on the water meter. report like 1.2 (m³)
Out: 0.8283 (m³)
